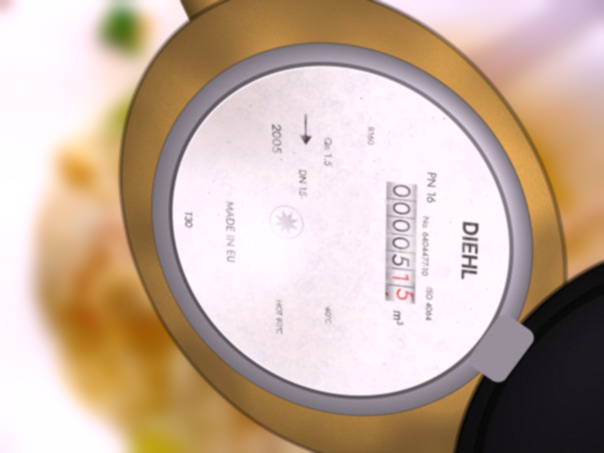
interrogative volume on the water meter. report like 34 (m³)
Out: 5.15 (m³)
